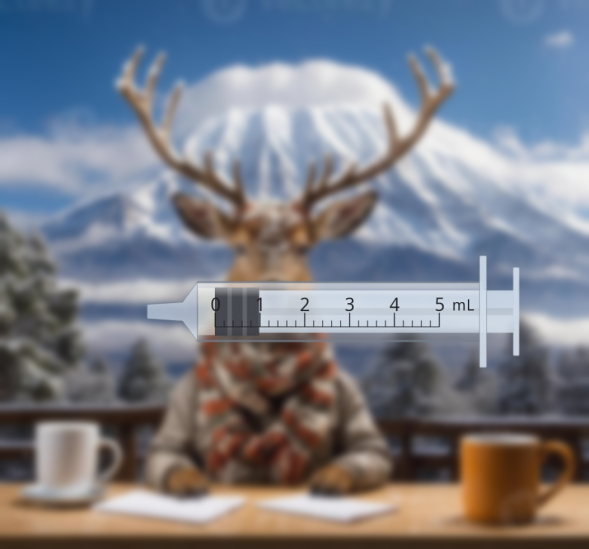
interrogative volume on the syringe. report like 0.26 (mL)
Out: 0 (mL)
